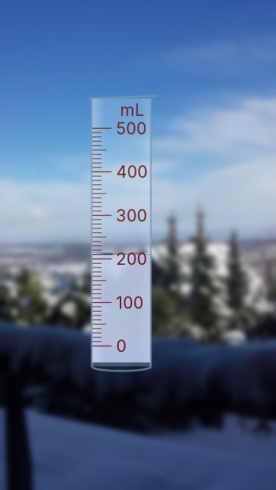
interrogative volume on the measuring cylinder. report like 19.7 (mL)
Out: 210 (mL)
